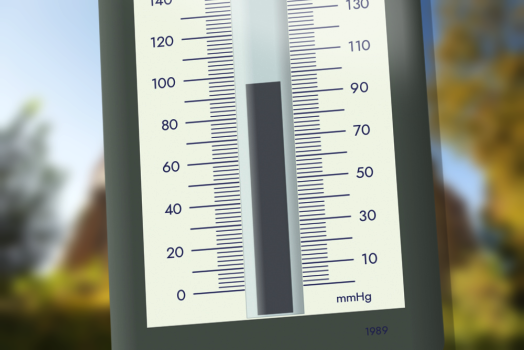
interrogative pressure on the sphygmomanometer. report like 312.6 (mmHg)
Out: 96 (mmHg)
